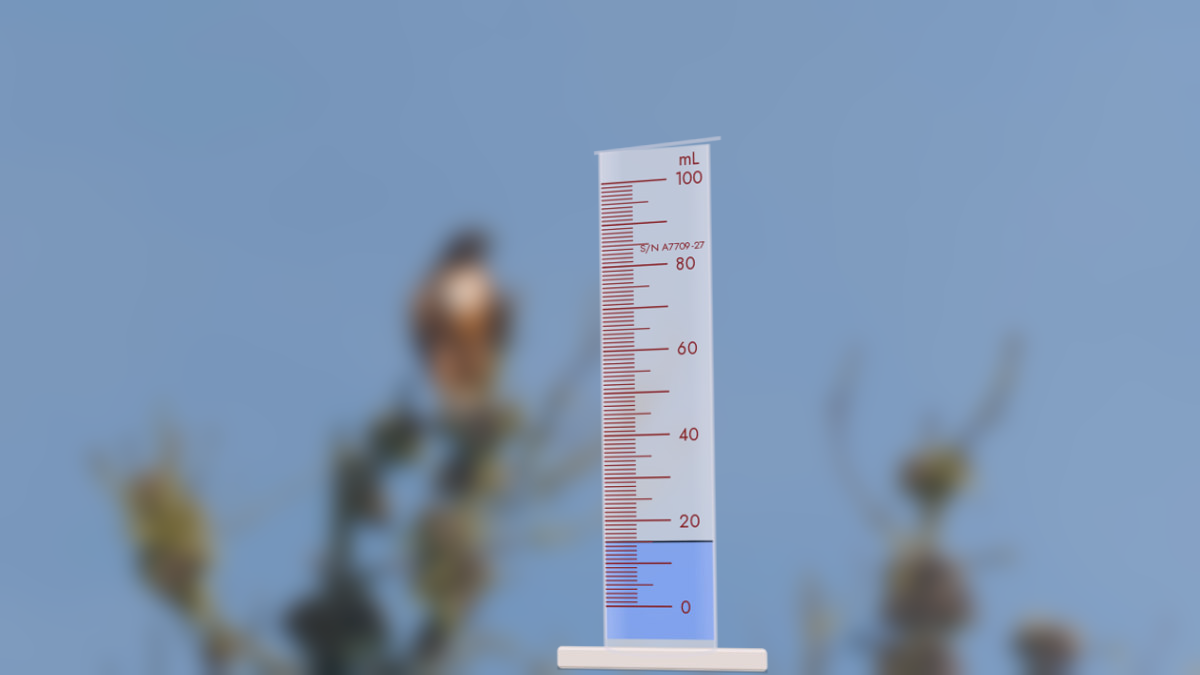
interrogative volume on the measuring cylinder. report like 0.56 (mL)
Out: 15 (mL)
